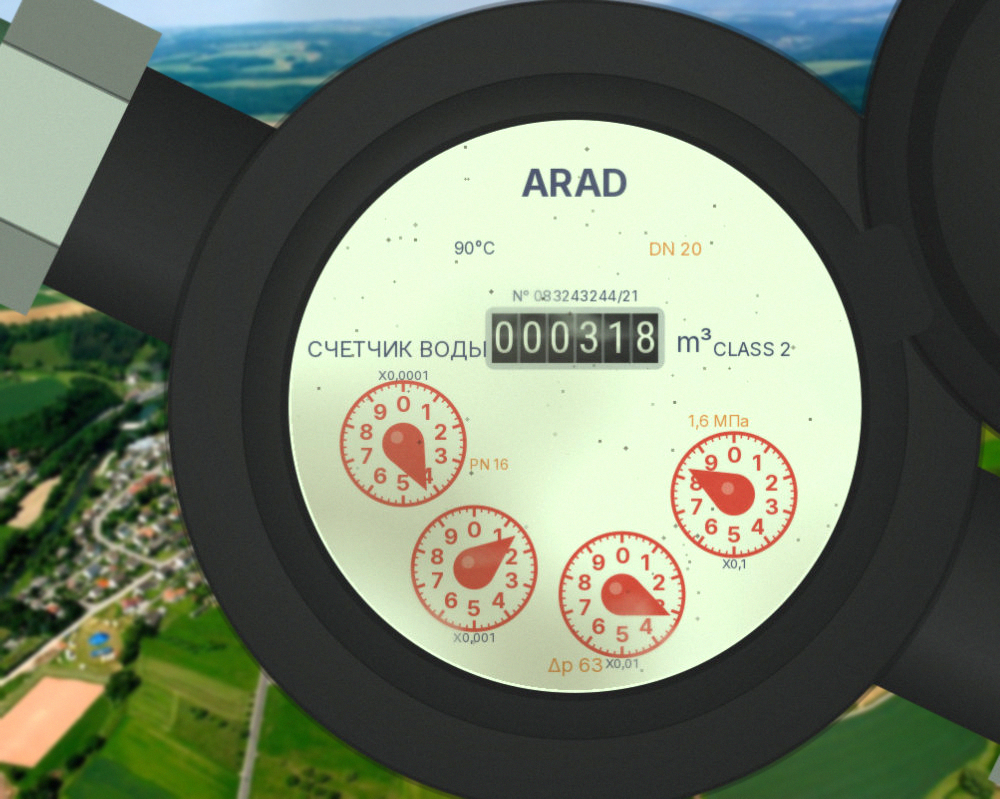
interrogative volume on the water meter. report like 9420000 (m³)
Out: 318.8314 (m³)
